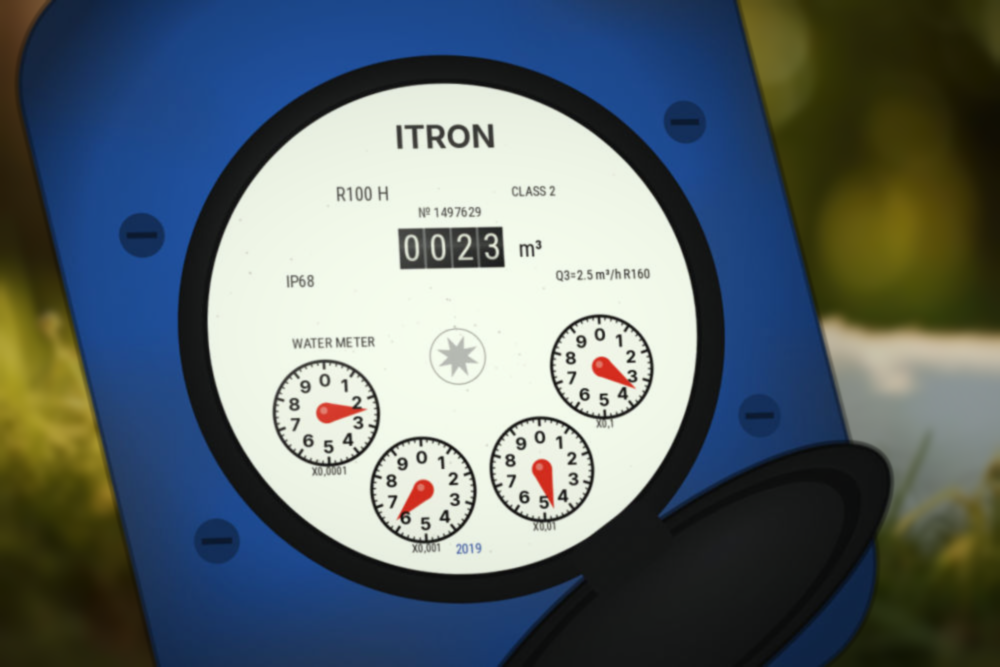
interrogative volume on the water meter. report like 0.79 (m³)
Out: 23.3462 (m³)
